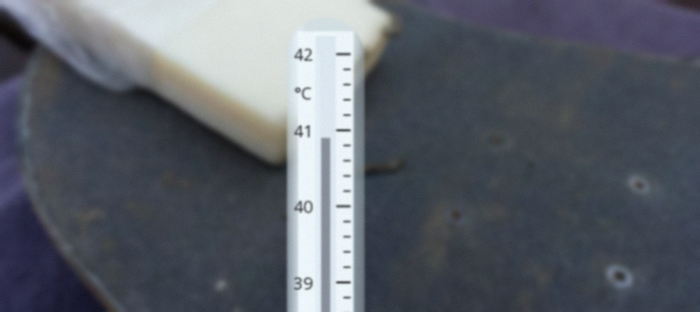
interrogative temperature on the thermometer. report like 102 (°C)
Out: 40.9 (°C)
